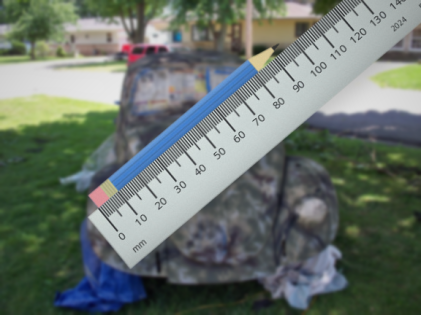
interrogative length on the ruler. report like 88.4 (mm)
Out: 95 (mm)
